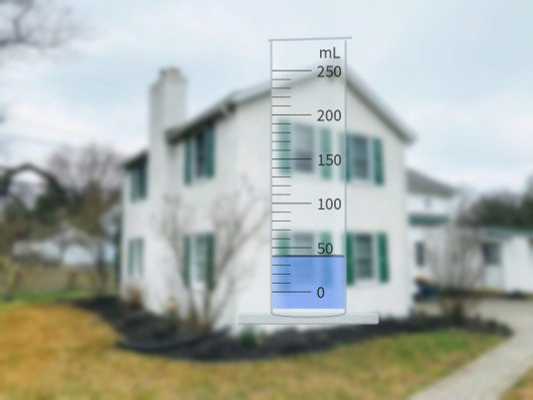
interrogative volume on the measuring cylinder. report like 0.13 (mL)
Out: 40 (mL)
